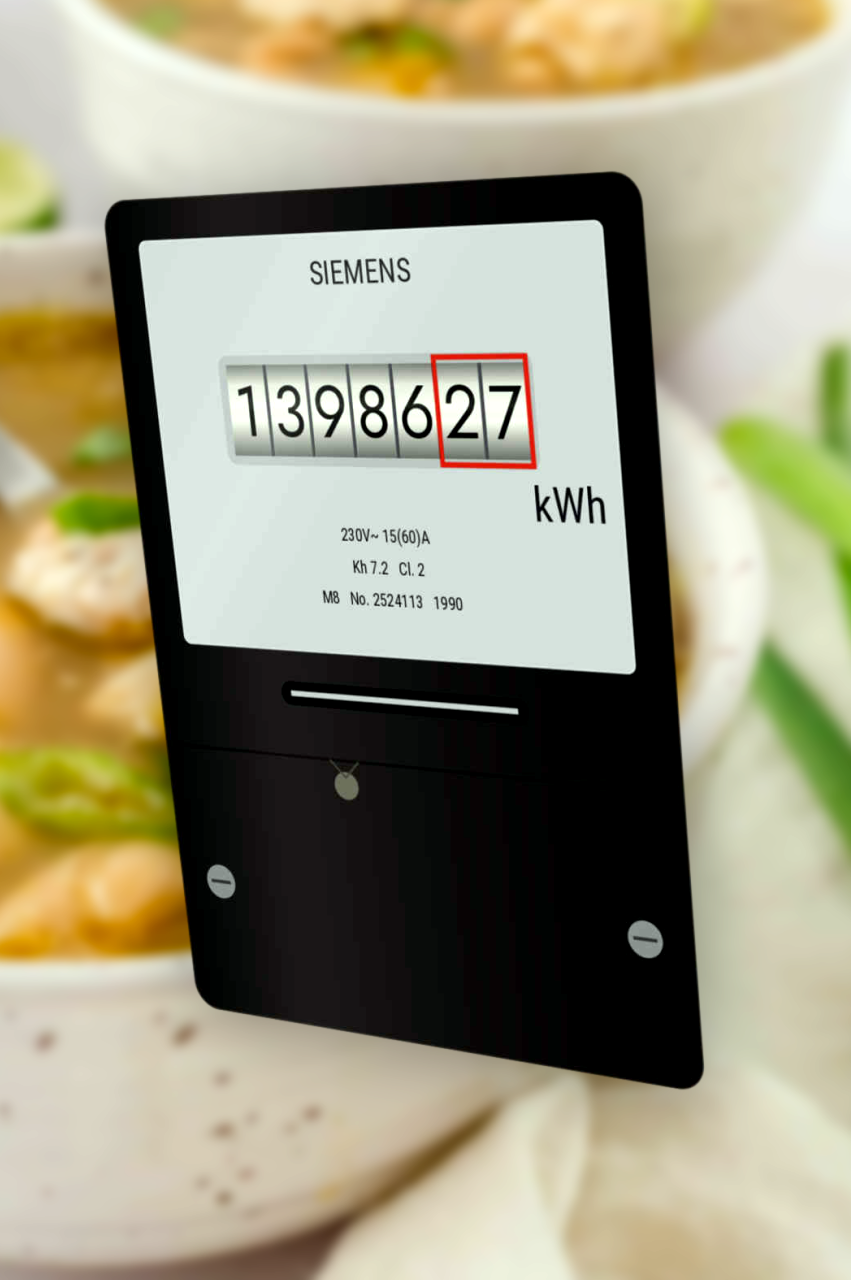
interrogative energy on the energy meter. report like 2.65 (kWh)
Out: 13986.27 (kWh)
